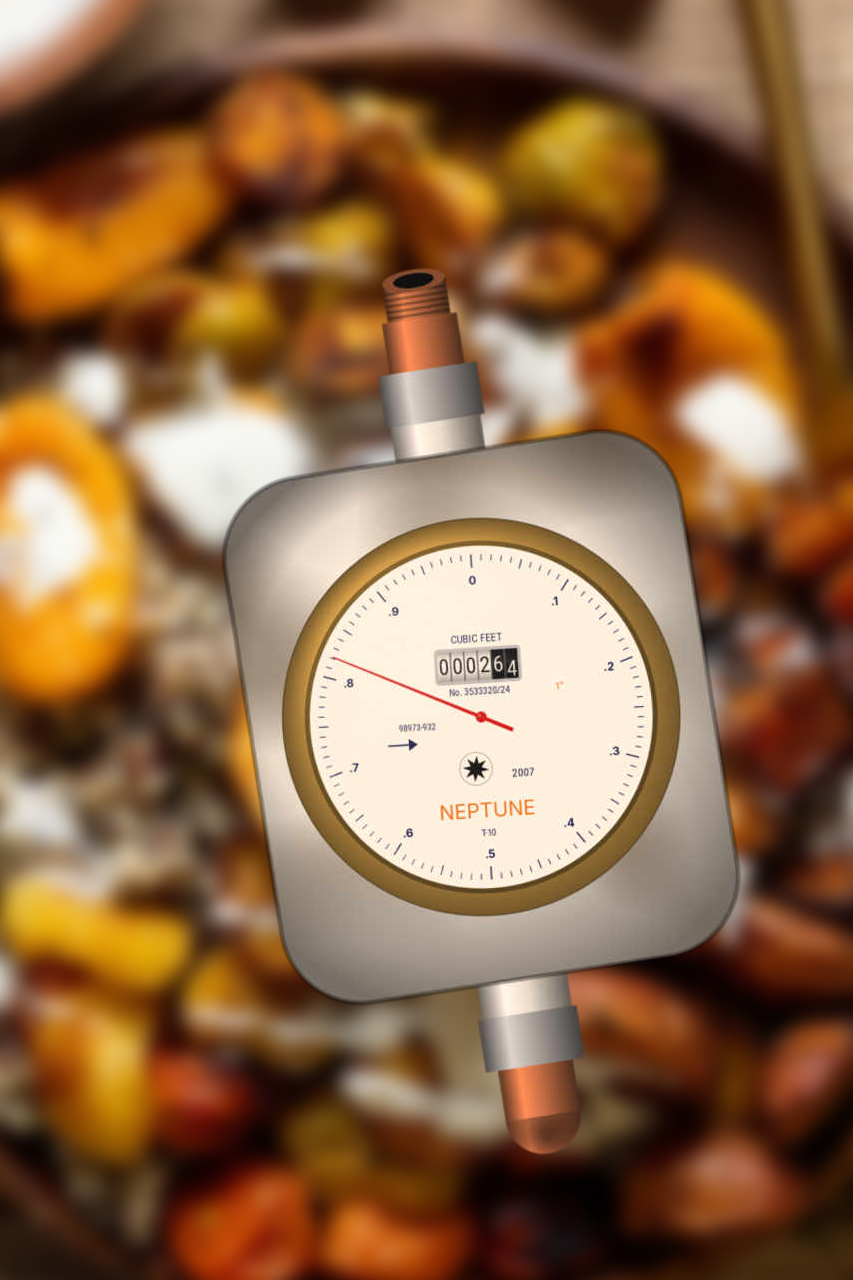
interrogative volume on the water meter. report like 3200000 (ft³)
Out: 263.82 (ft³)
